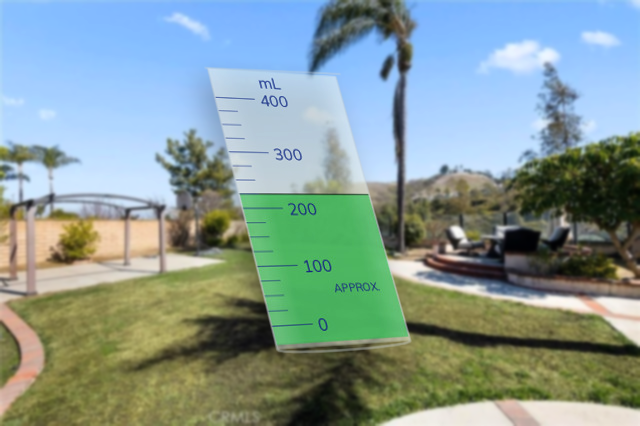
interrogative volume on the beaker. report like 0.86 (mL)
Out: 225 (mL)
